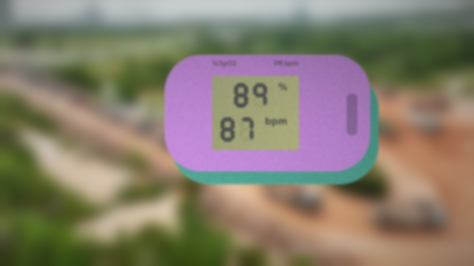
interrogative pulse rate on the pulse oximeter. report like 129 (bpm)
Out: 87 (bpm)
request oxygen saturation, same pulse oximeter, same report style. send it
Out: 89 (%)
